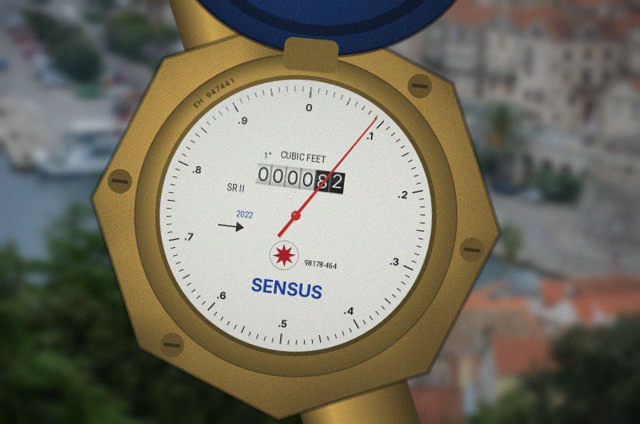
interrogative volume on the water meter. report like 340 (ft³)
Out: 82.09 (ft³)
